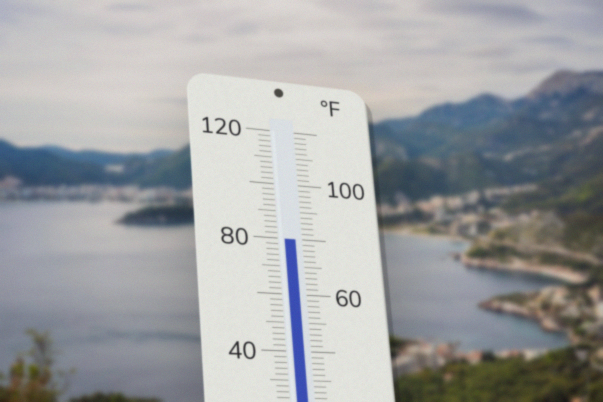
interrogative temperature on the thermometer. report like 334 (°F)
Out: 80 (°F)
